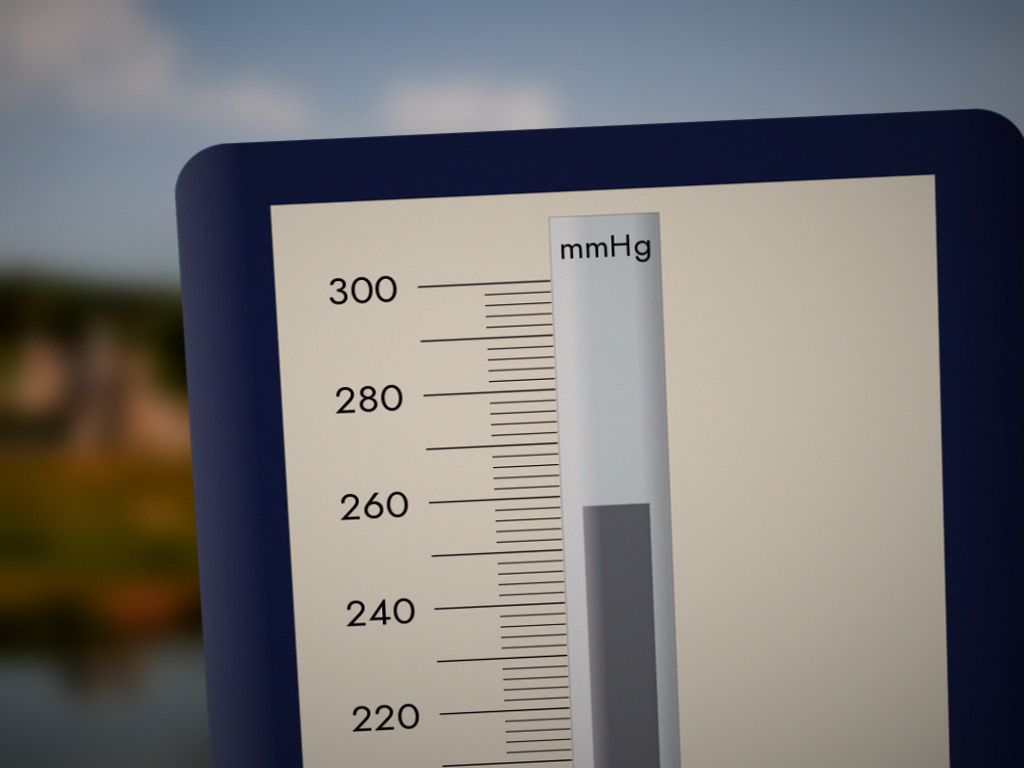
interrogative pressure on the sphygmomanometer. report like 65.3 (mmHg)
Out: 258 (mmHg)
